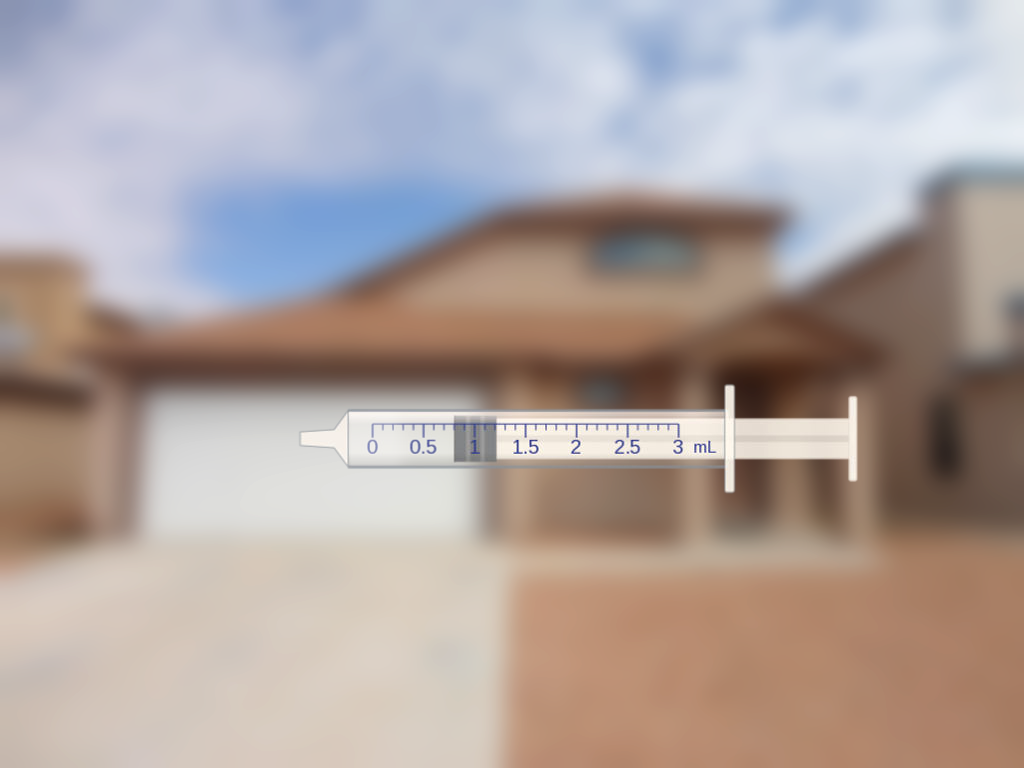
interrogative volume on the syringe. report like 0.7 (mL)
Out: 0.8 (mL)
